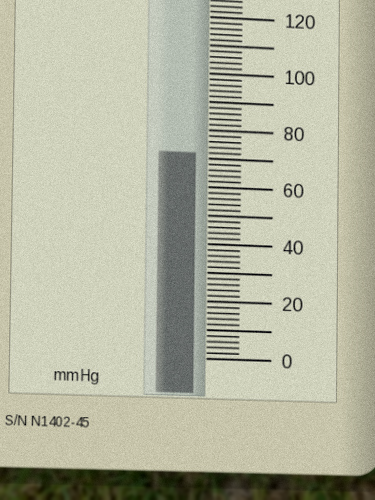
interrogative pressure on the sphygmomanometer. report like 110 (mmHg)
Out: 72 (mmHg)
